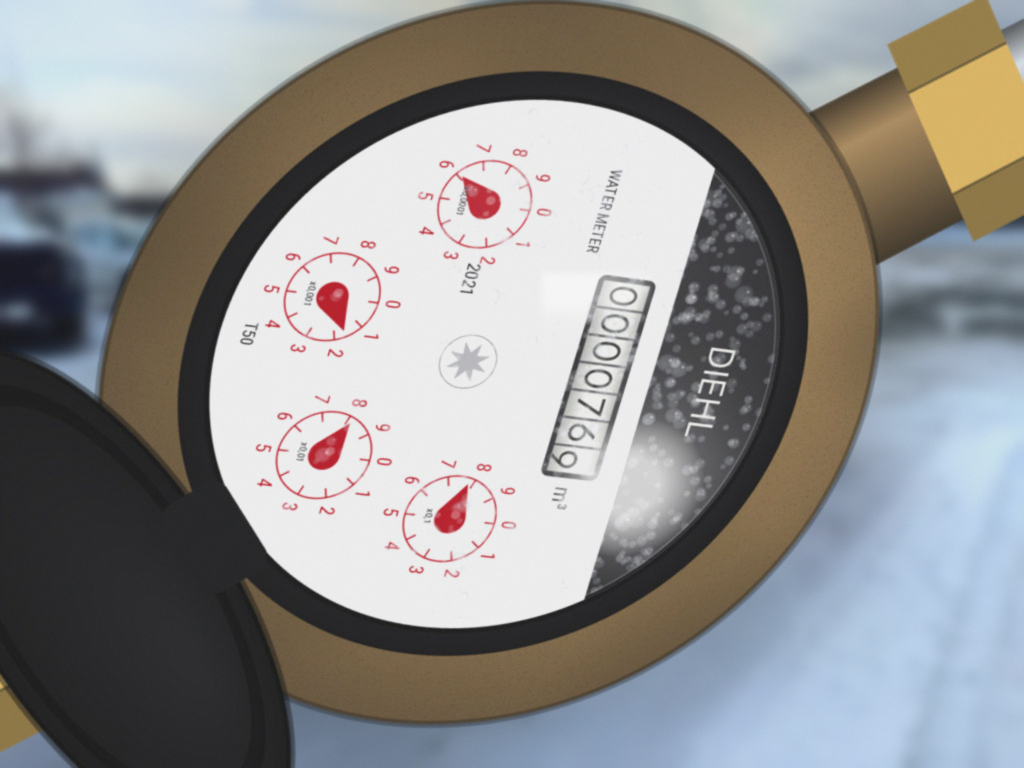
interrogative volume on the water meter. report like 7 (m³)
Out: 768.7816 (m³)
